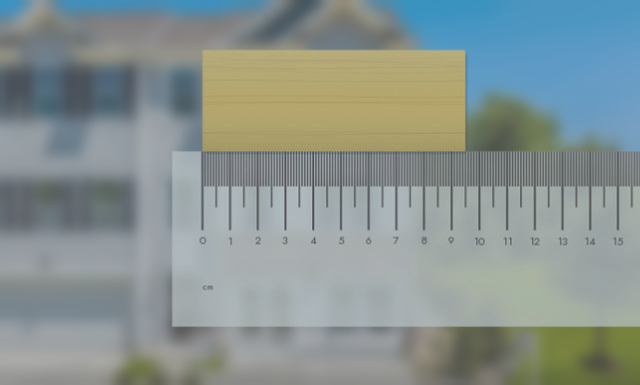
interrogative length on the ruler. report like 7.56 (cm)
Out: 9.5 (cm)
